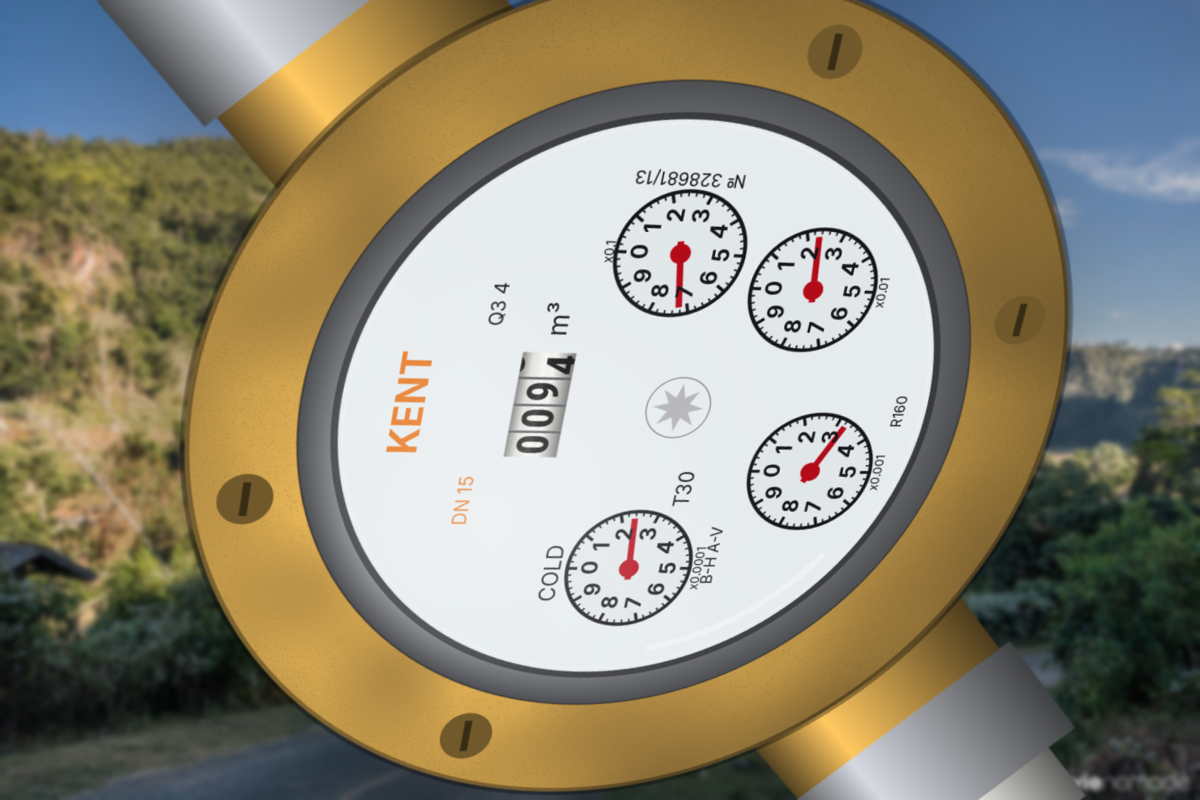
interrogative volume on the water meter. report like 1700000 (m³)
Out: 93.7232 (m³)
